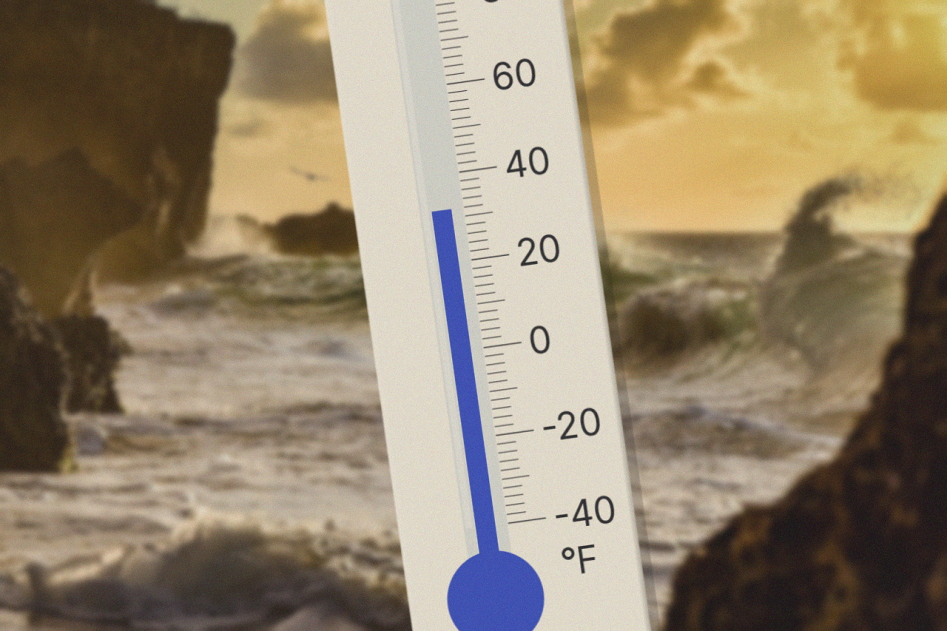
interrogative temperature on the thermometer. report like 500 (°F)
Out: 32 (°F)
